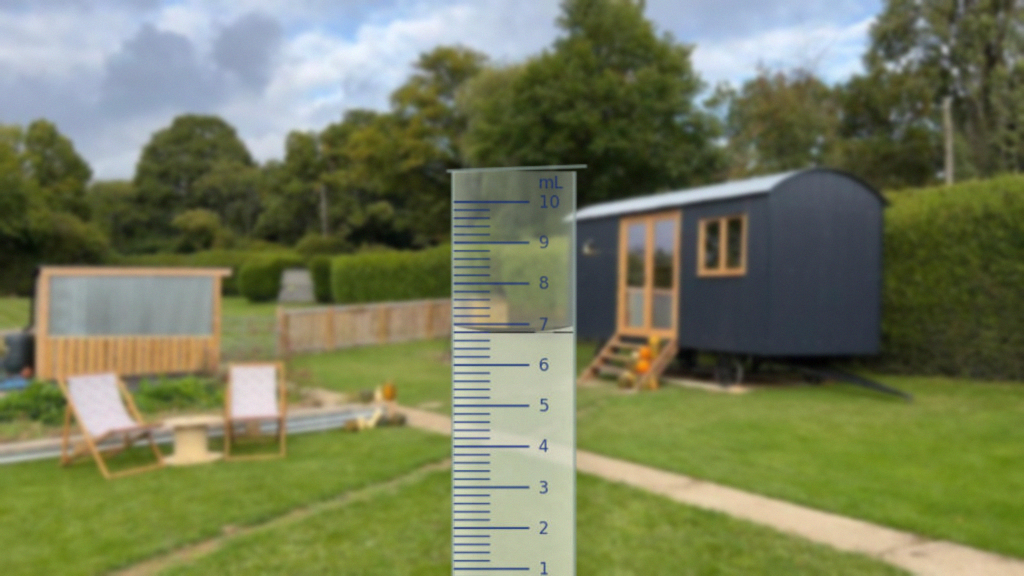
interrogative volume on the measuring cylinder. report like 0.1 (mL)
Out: 6.8 (mL)
